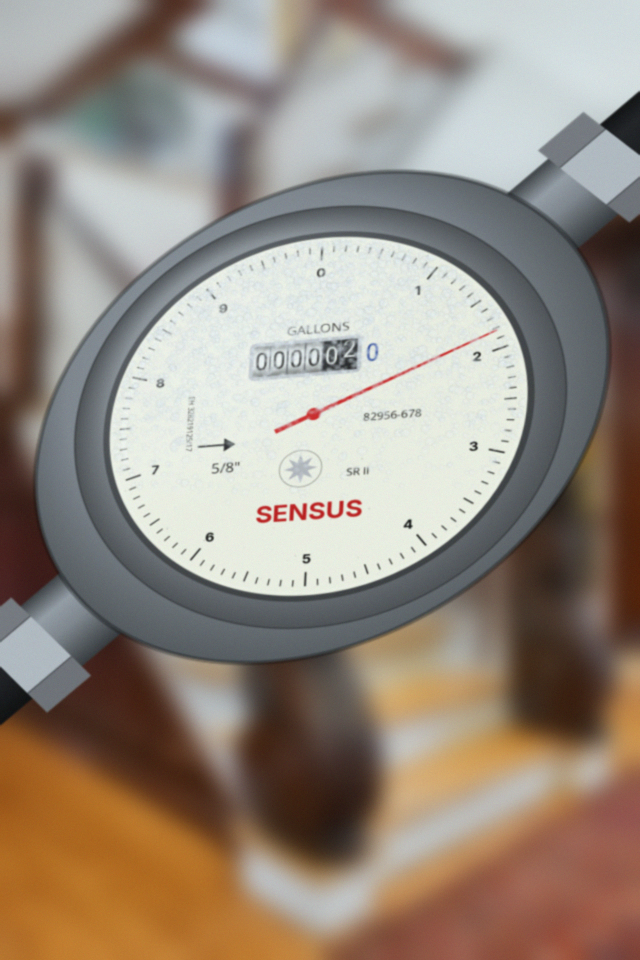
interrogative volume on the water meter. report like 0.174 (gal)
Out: 21.8 (gal)
